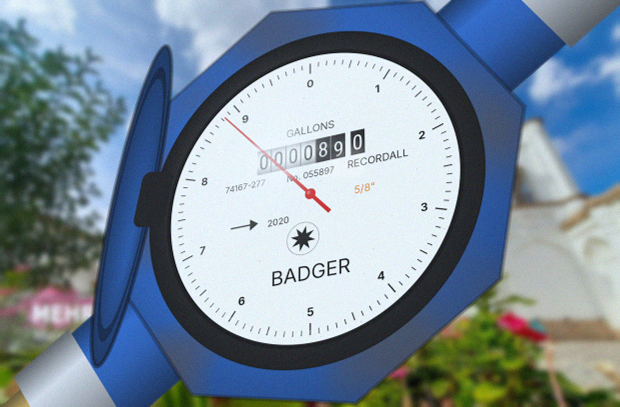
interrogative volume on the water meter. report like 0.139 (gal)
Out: 888.8 (gal)
